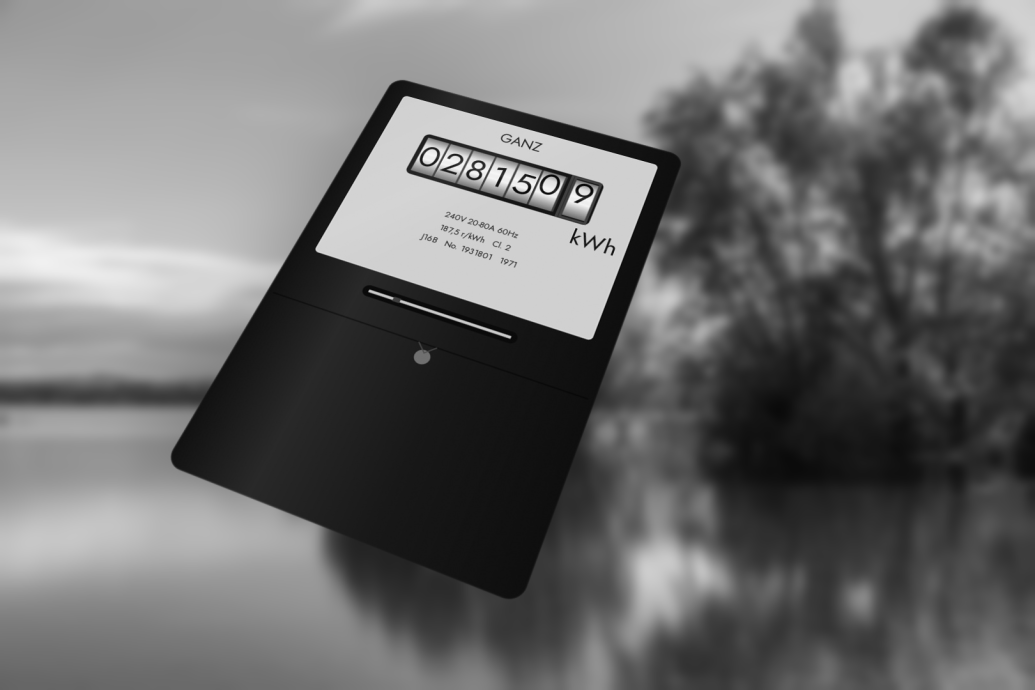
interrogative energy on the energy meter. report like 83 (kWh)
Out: 28150.9 (kWh)
